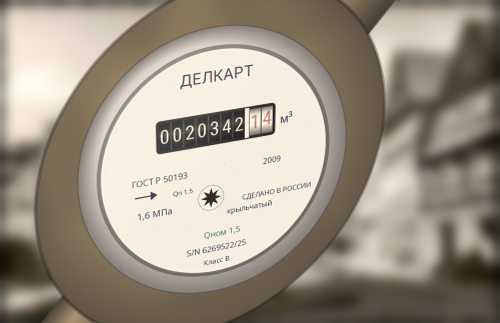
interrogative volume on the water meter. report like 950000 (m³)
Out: 20342.14 (m³)
